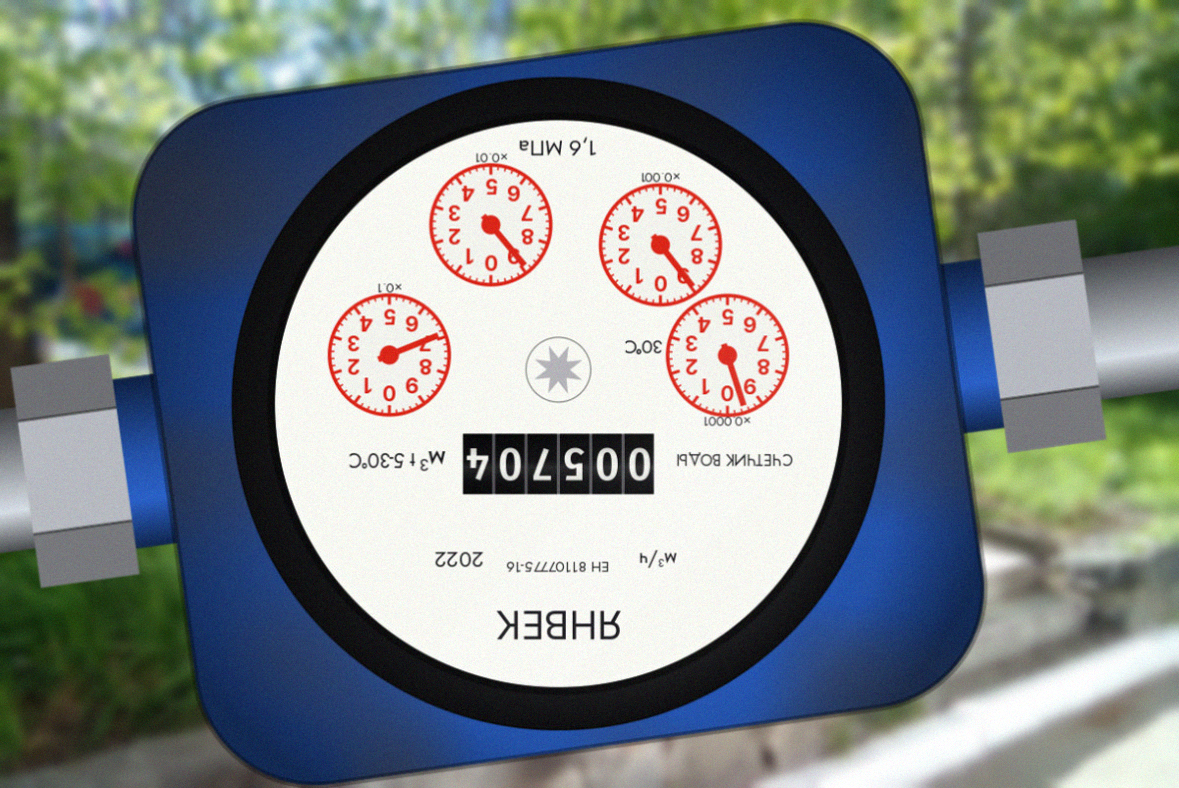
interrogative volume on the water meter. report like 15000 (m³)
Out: 5704.6889 (m³)
